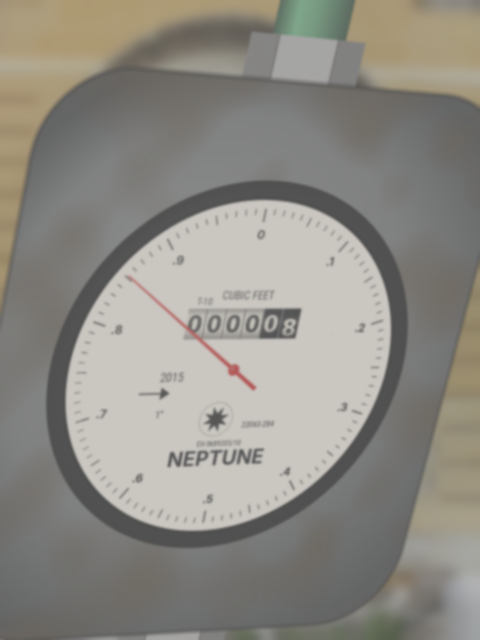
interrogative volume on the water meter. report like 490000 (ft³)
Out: 7.85 (ft³)
